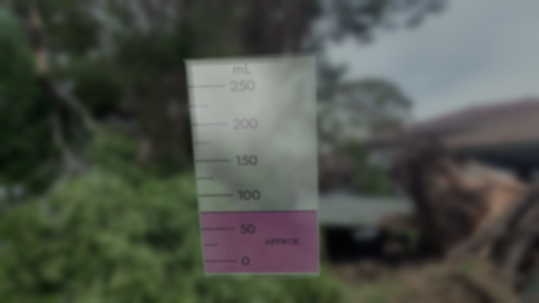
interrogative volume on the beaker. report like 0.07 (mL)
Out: 75 (mL)
